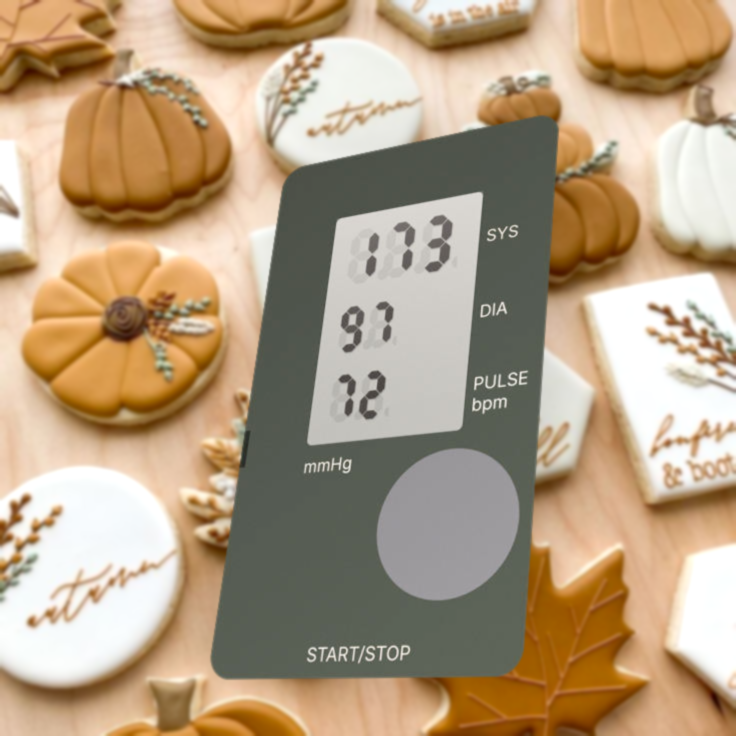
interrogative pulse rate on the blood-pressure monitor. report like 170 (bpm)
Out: 72 (bpm)
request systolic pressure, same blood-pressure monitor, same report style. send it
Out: 173 (mmHg)
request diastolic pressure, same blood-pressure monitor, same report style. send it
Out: 97 (mmHg)
